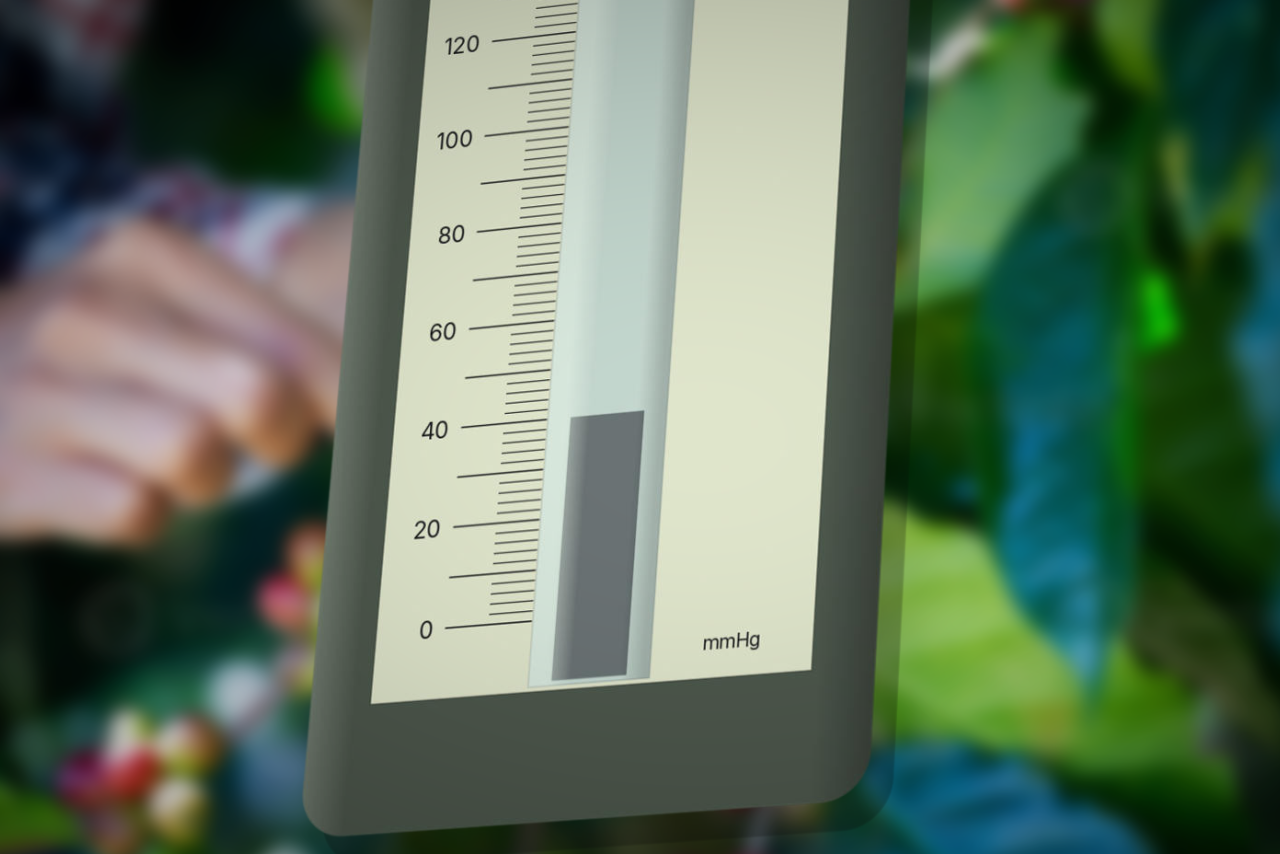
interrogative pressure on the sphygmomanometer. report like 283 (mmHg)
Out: 40 (mmHg)
